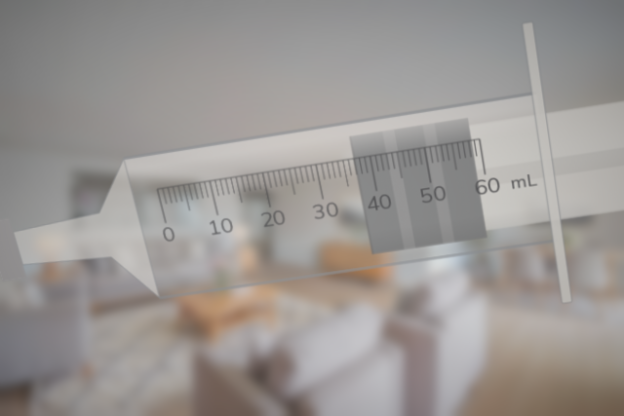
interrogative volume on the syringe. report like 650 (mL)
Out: 37 (mL)
